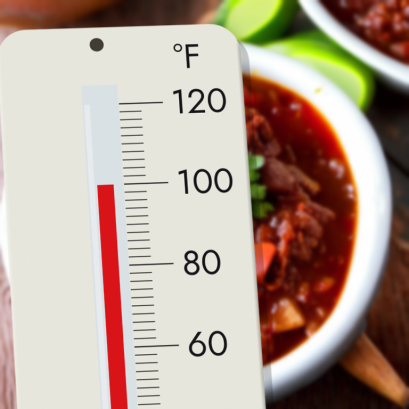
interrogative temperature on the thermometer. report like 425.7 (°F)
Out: 100 (°F)
